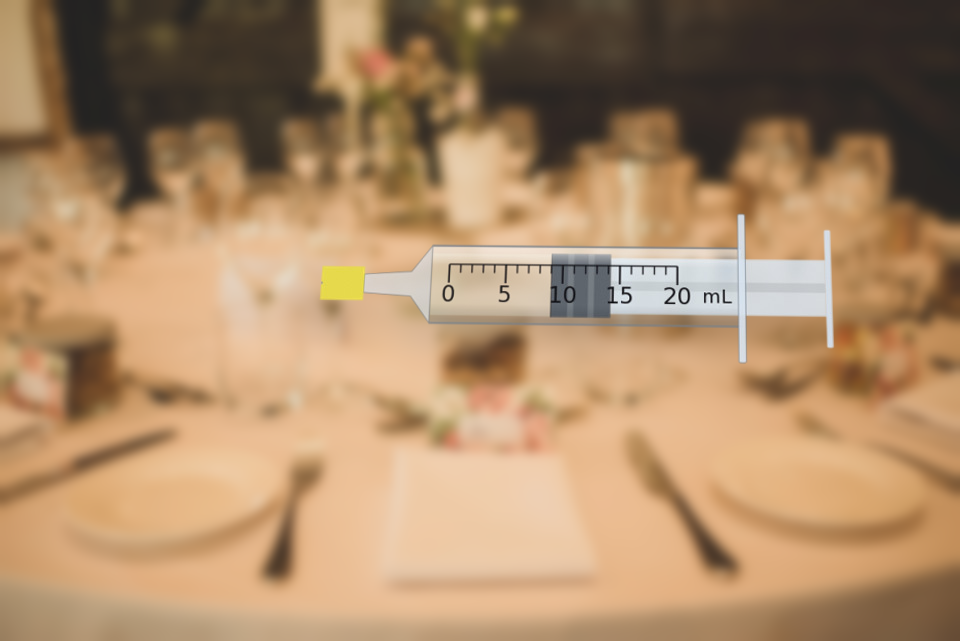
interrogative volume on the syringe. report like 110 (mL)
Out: 9 (mL)
